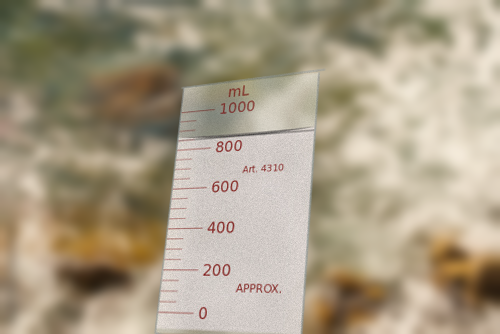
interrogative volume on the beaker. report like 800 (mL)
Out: 850 (mL)
